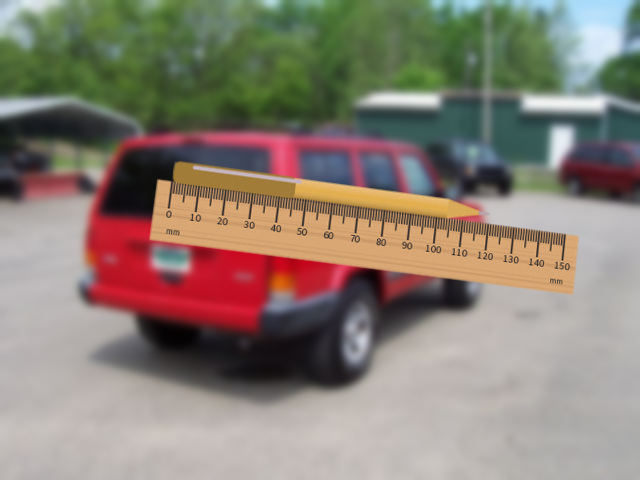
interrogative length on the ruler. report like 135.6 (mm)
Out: 120 (mm)
